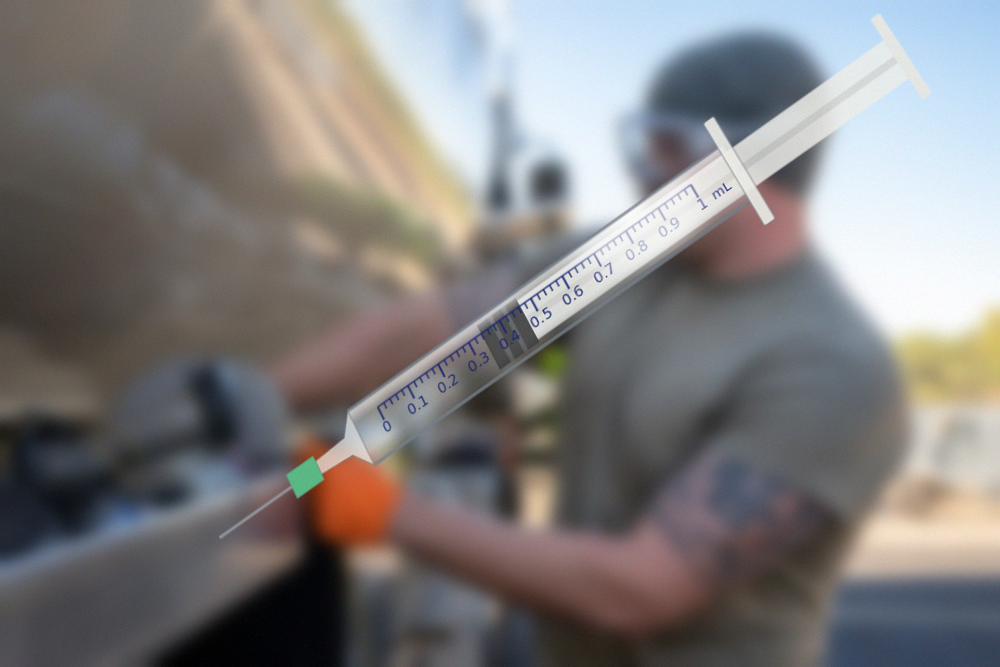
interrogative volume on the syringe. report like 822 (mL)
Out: 0.34 (mL)
